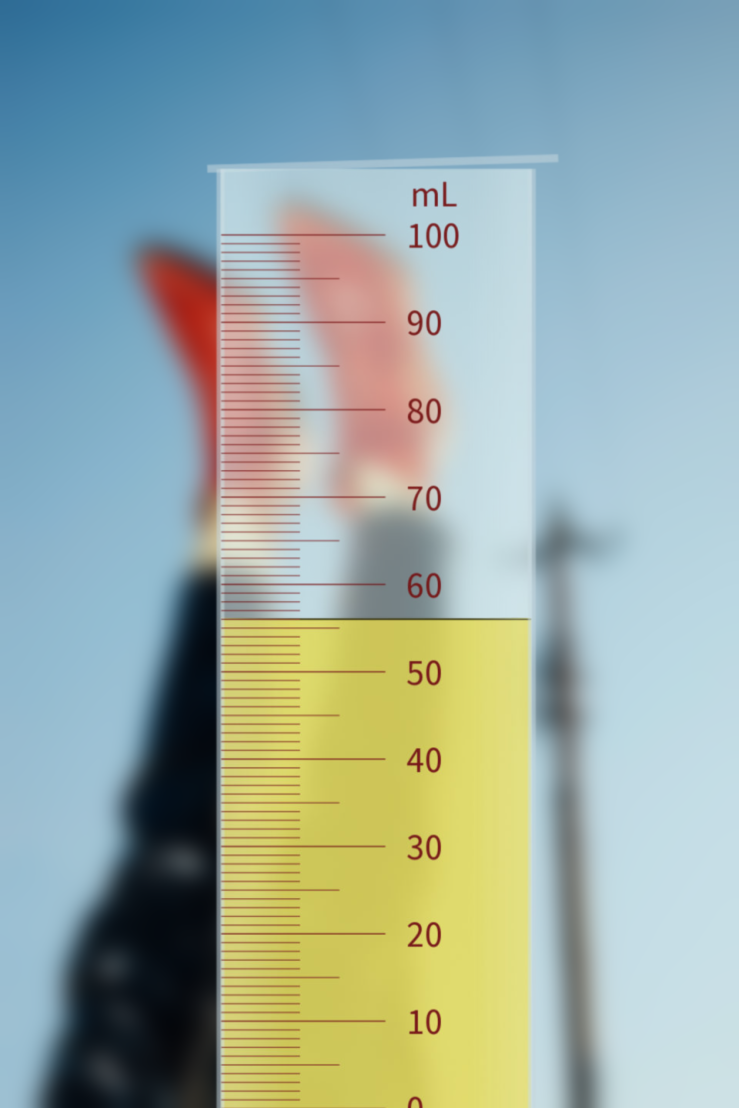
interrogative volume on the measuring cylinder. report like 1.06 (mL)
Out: 56 (mL)
